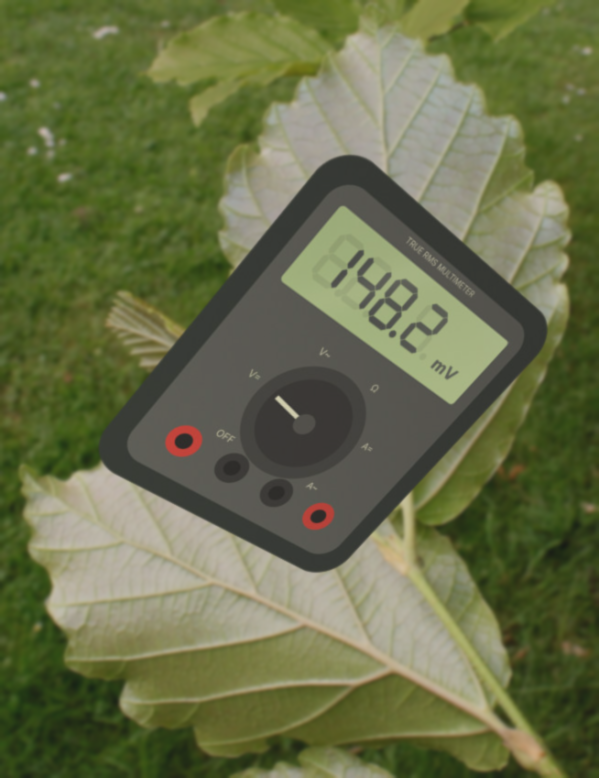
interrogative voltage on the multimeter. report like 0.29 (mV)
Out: 148.2 (mV)
